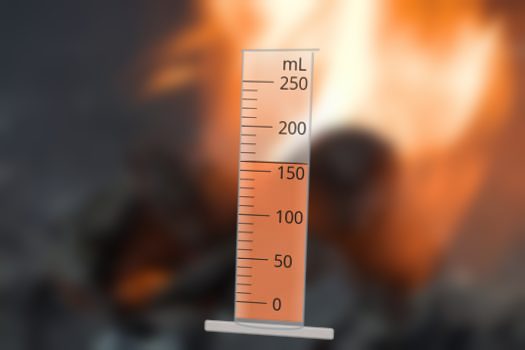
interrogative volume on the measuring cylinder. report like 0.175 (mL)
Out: 160 (mL)
